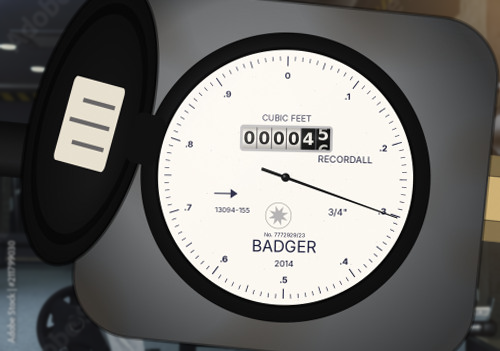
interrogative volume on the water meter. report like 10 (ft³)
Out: 45.30 (ft³)
